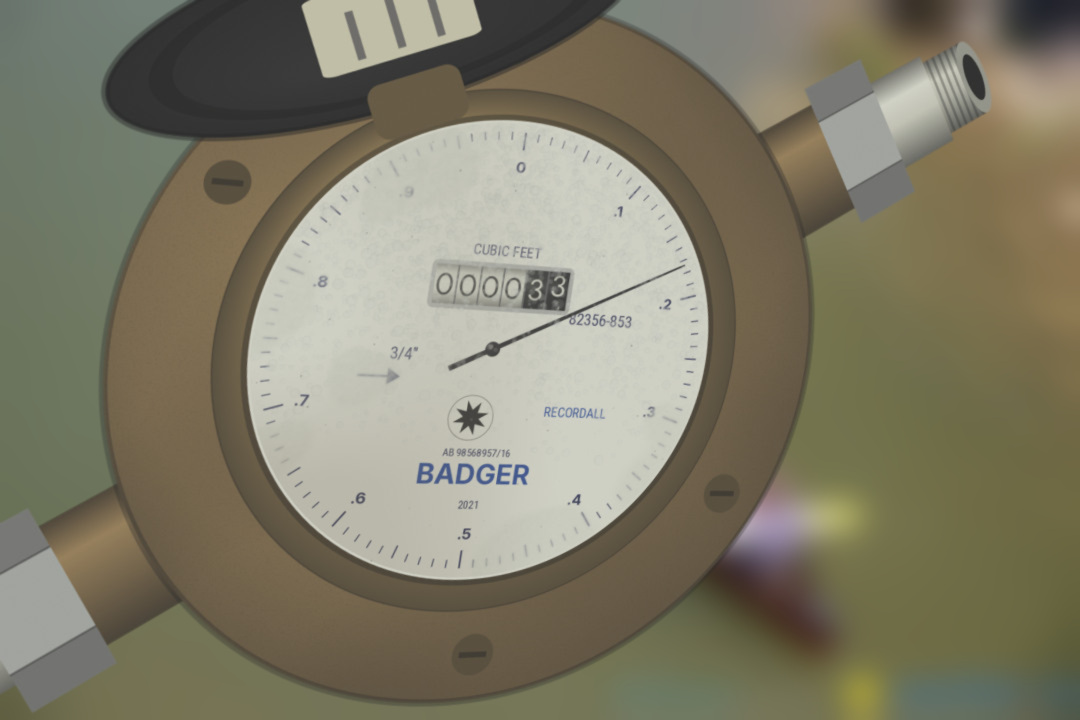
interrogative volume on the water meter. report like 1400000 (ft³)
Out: 33.17 (ft³)
